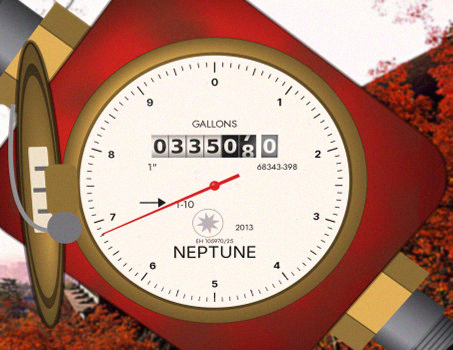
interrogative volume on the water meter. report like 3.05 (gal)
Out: 335076.8 (gal)
